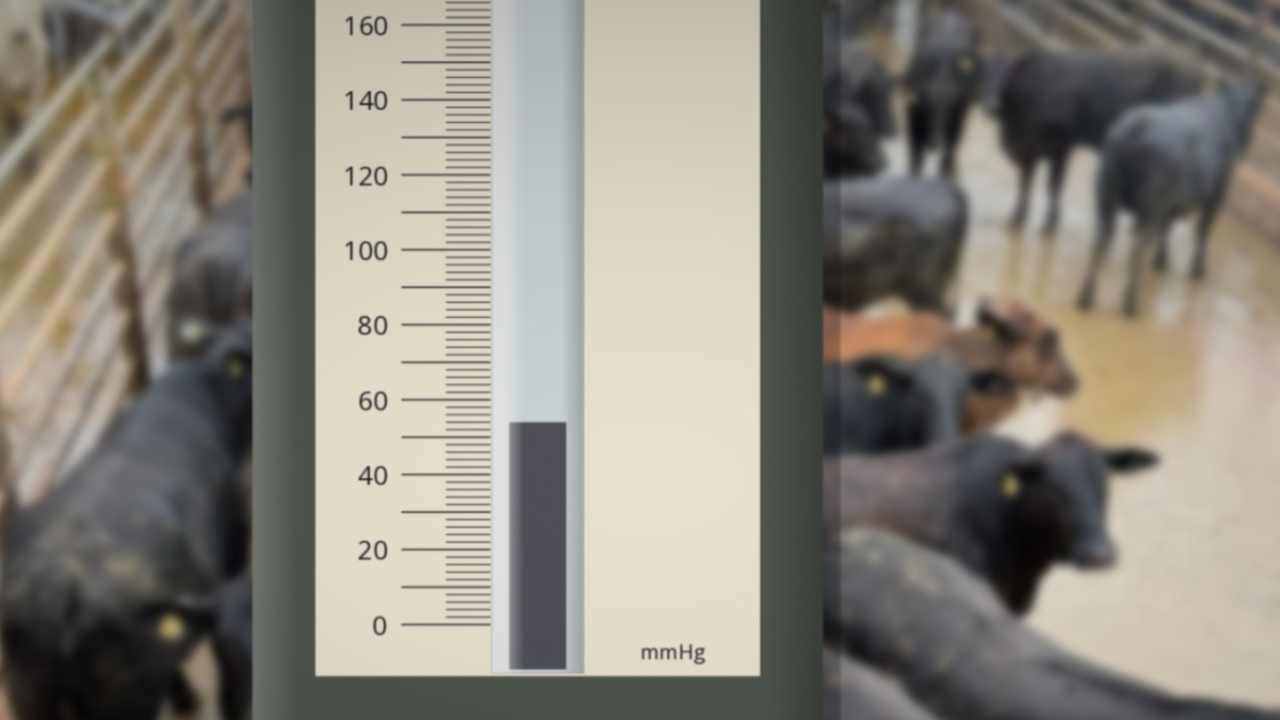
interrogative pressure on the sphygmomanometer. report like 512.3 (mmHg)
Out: 54 (mmHg)
